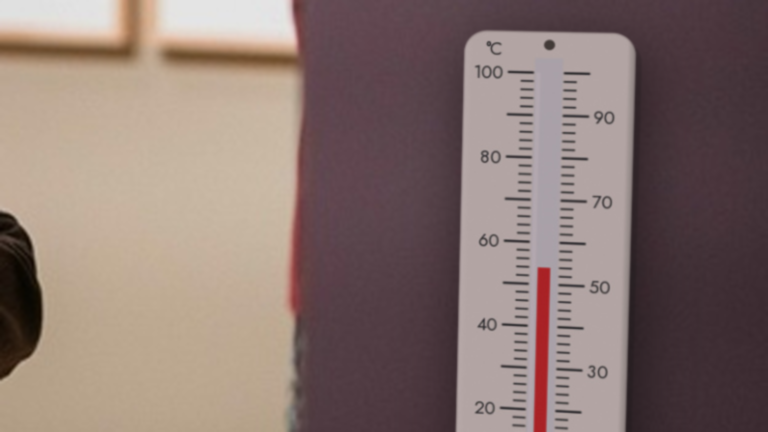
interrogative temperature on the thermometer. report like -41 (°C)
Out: 54 (°C)
